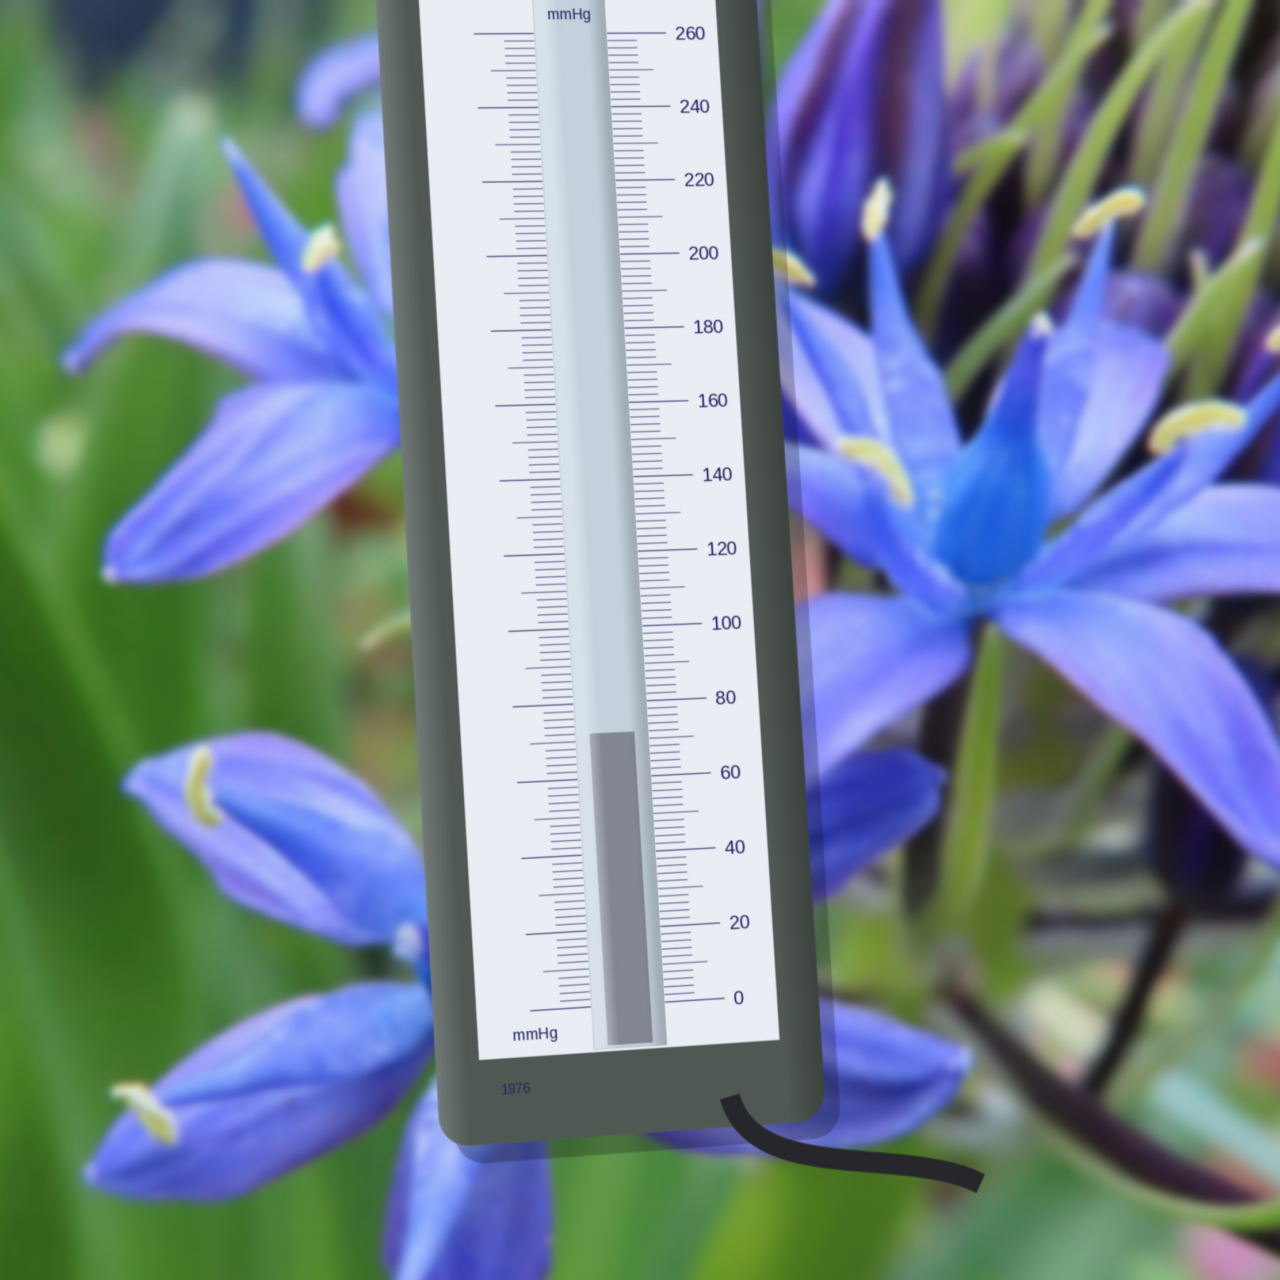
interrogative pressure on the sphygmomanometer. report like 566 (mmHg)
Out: 72 (mmHg)
